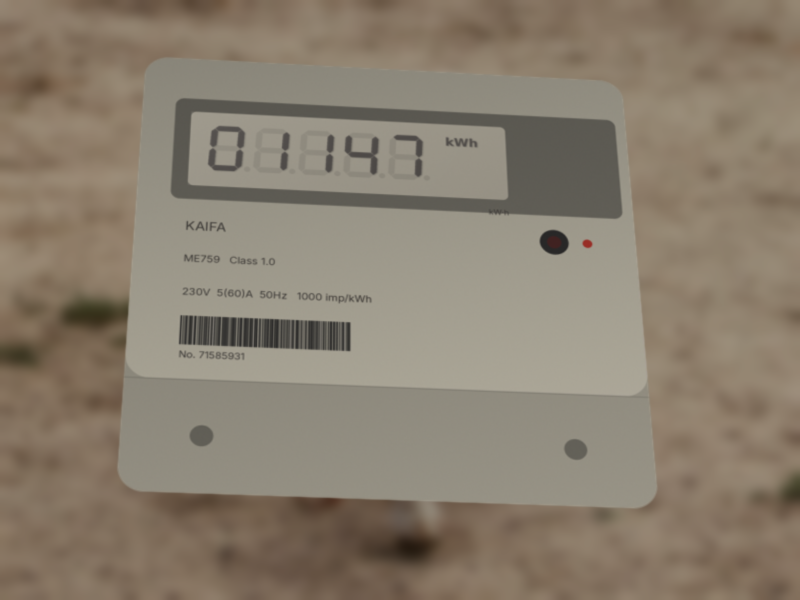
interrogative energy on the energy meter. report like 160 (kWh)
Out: 1147 (kWh)
